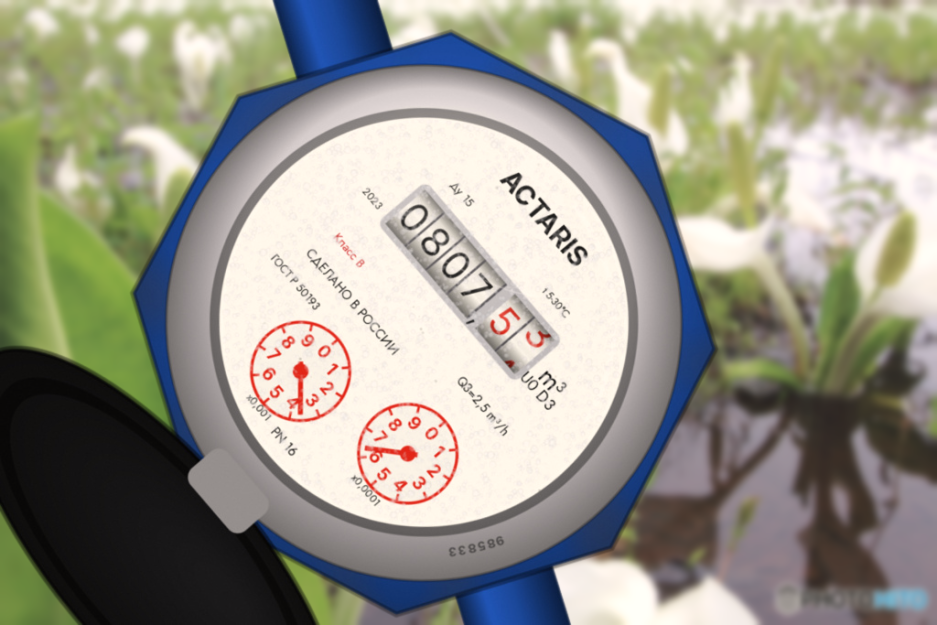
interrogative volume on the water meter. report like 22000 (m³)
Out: 807.5336 (m³)
